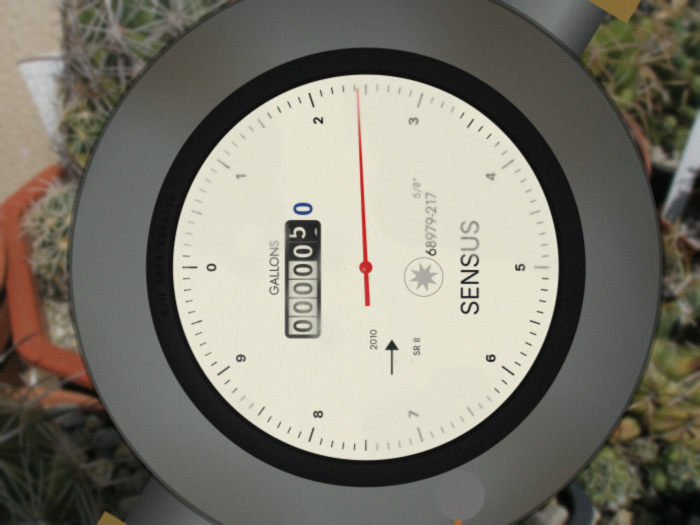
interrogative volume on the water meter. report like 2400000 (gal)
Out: 52.4 (gal)
